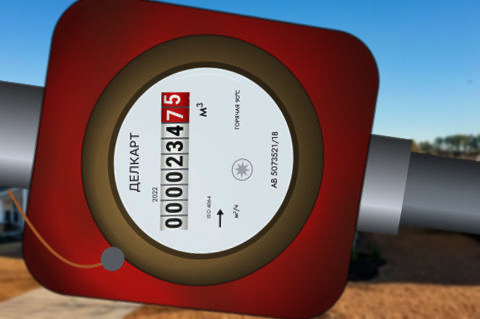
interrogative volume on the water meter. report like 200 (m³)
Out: 234.75 (m³)
